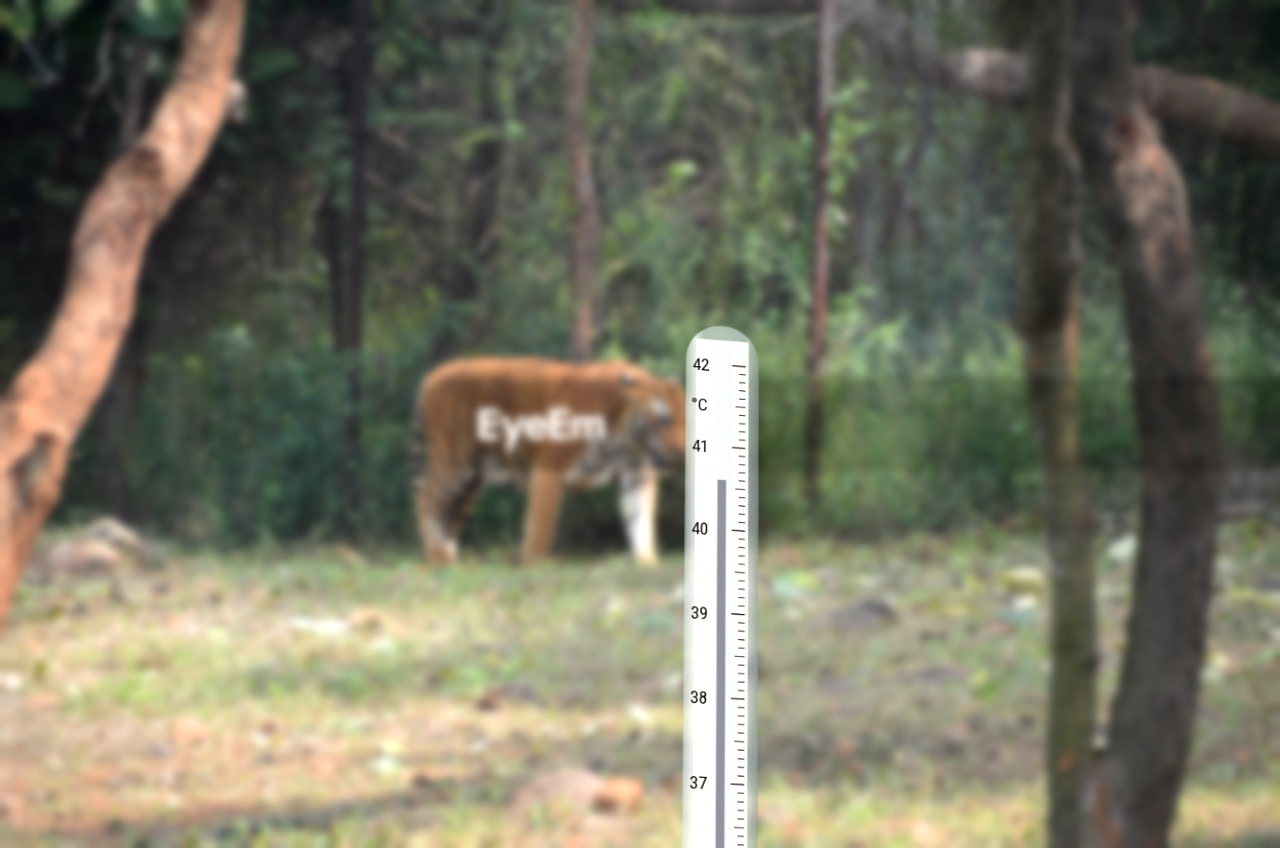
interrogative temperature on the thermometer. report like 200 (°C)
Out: 40.6 (°C)
